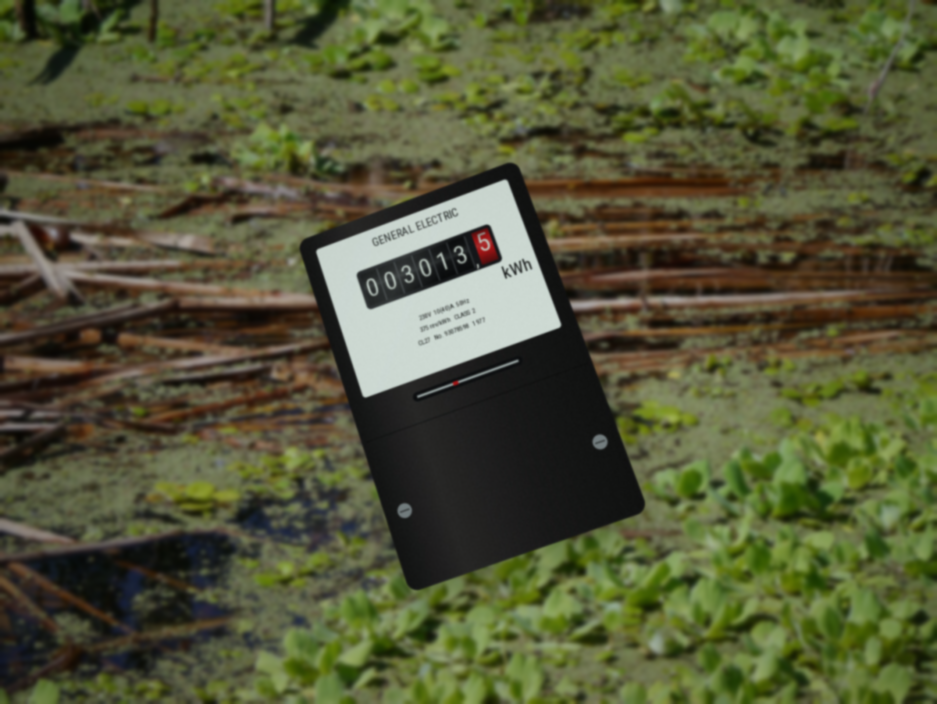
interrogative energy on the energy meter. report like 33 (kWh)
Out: 3013.5 (kWh)
